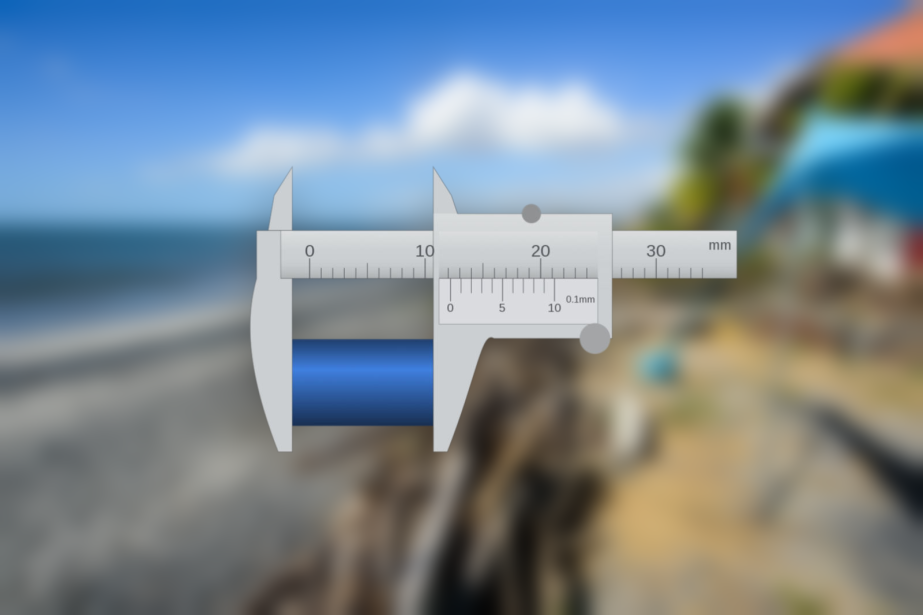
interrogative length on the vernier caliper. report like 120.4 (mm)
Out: 12.2 (mm)
